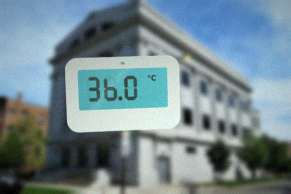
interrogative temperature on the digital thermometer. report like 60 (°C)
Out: 36.0 (°C)
